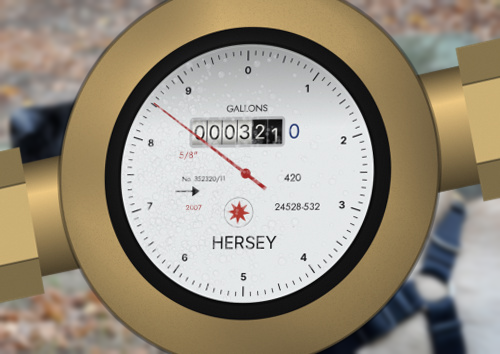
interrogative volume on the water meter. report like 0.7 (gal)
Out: 3208.5 (gal)
